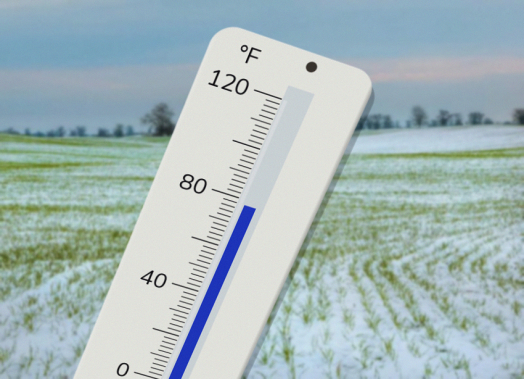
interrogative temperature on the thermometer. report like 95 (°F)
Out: 78 (°F)
